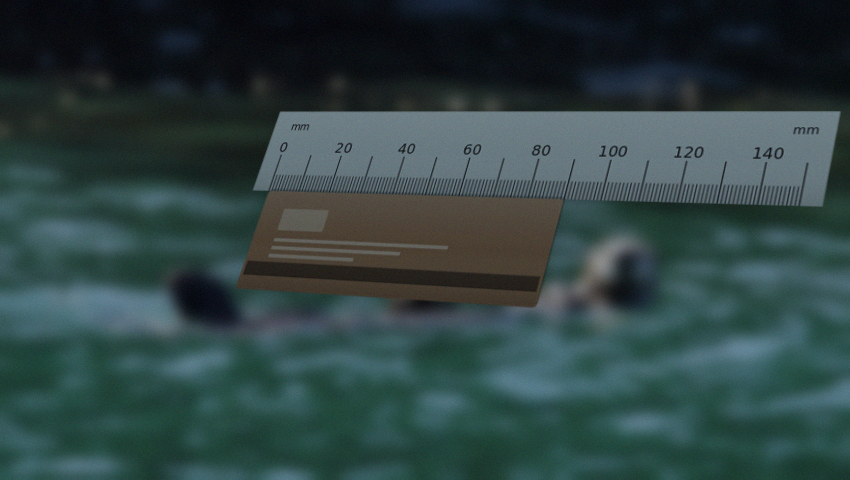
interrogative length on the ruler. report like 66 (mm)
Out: 90 (mm)
